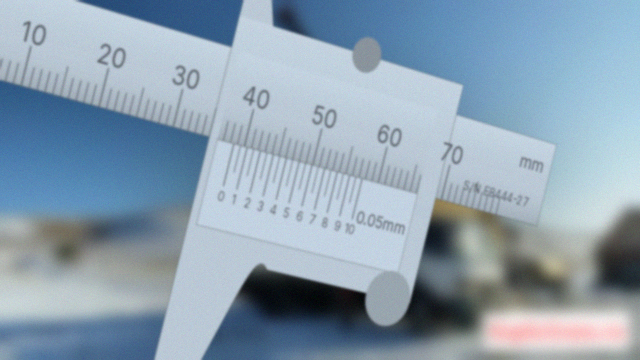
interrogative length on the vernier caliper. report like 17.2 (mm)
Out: 38.5 (mm)
